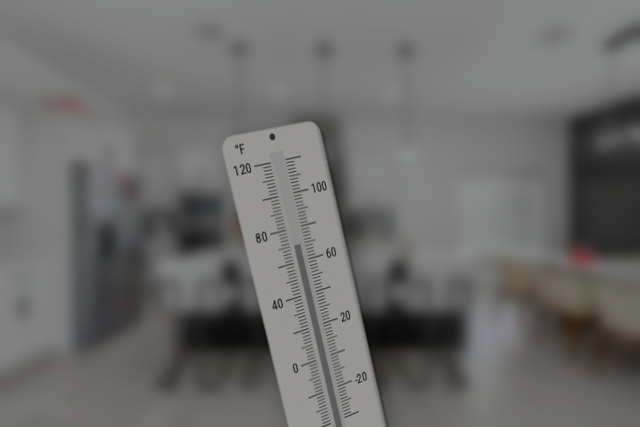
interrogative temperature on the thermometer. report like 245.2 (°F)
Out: 70 (°F)
